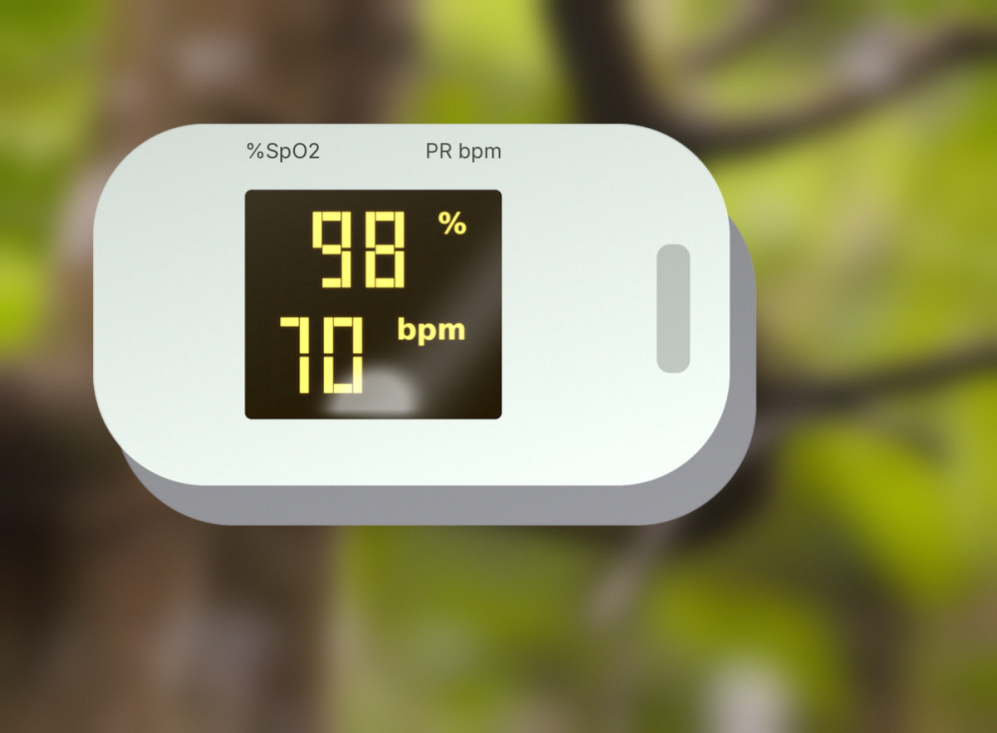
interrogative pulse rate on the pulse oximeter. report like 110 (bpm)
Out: 70 (bpm)
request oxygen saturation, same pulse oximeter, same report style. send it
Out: 98 (%)
